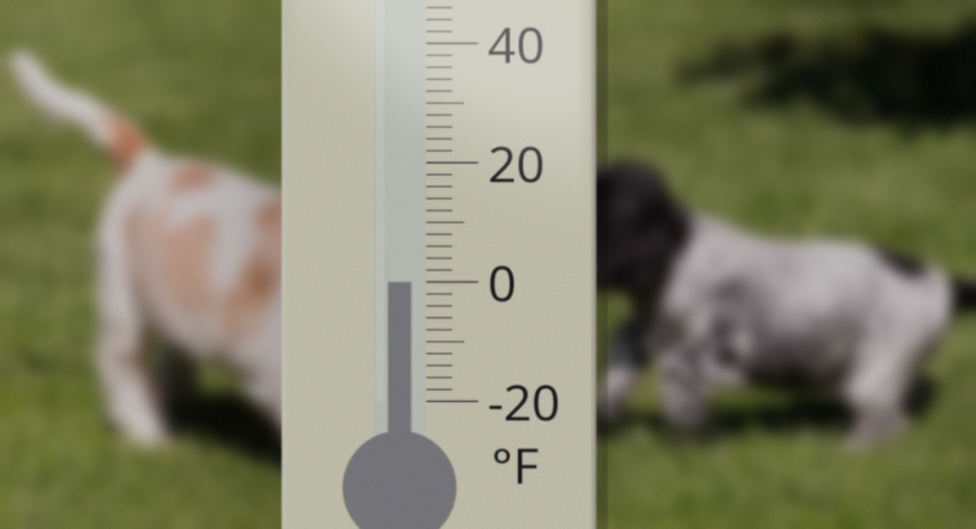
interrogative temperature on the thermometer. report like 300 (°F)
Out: 0 (°F)
